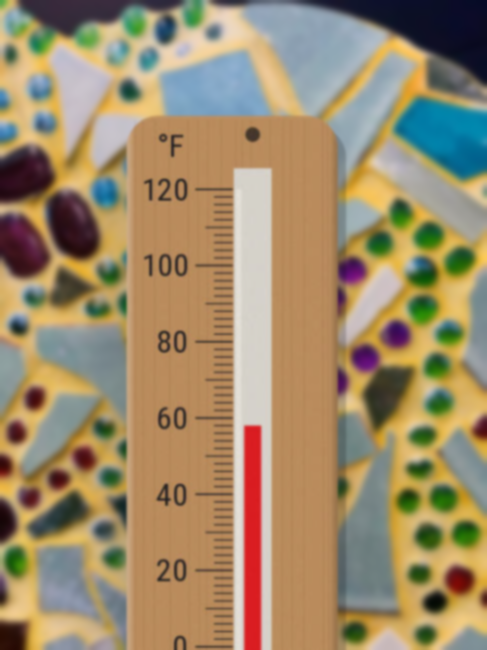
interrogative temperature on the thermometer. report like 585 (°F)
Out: 58 (°F)
